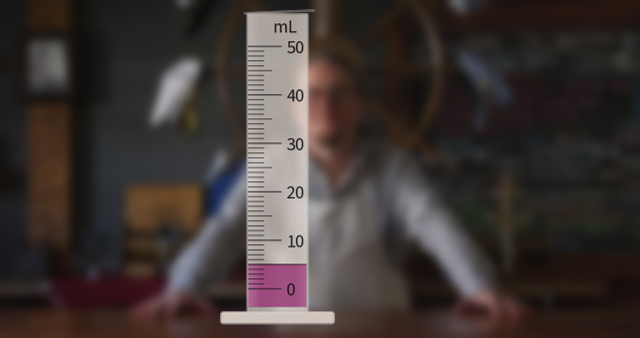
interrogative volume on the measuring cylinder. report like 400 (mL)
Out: 5 (mL)
